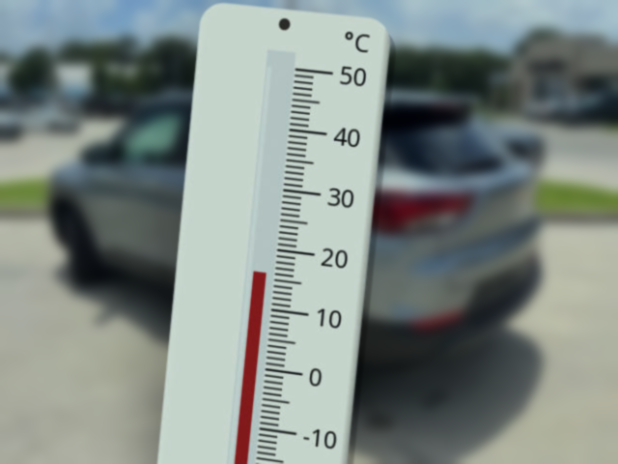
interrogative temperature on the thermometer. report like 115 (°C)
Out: 16 (°C)
